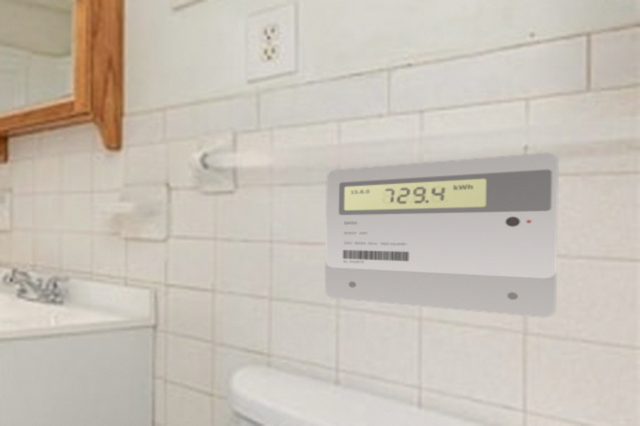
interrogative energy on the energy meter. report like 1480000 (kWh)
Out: 729.4 (kWh)
